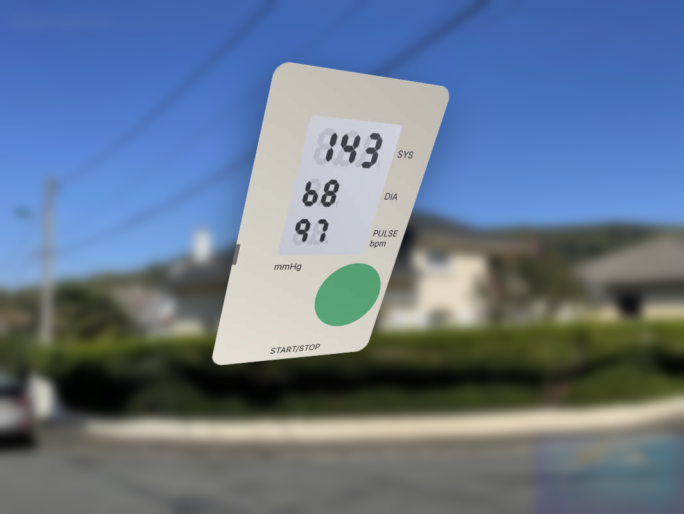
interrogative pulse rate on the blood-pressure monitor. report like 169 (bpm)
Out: 97 (bpm)
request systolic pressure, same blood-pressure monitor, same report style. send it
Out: 143 (mmHg)
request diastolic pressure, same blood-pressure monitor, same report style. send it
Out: 68 (mmHg)
